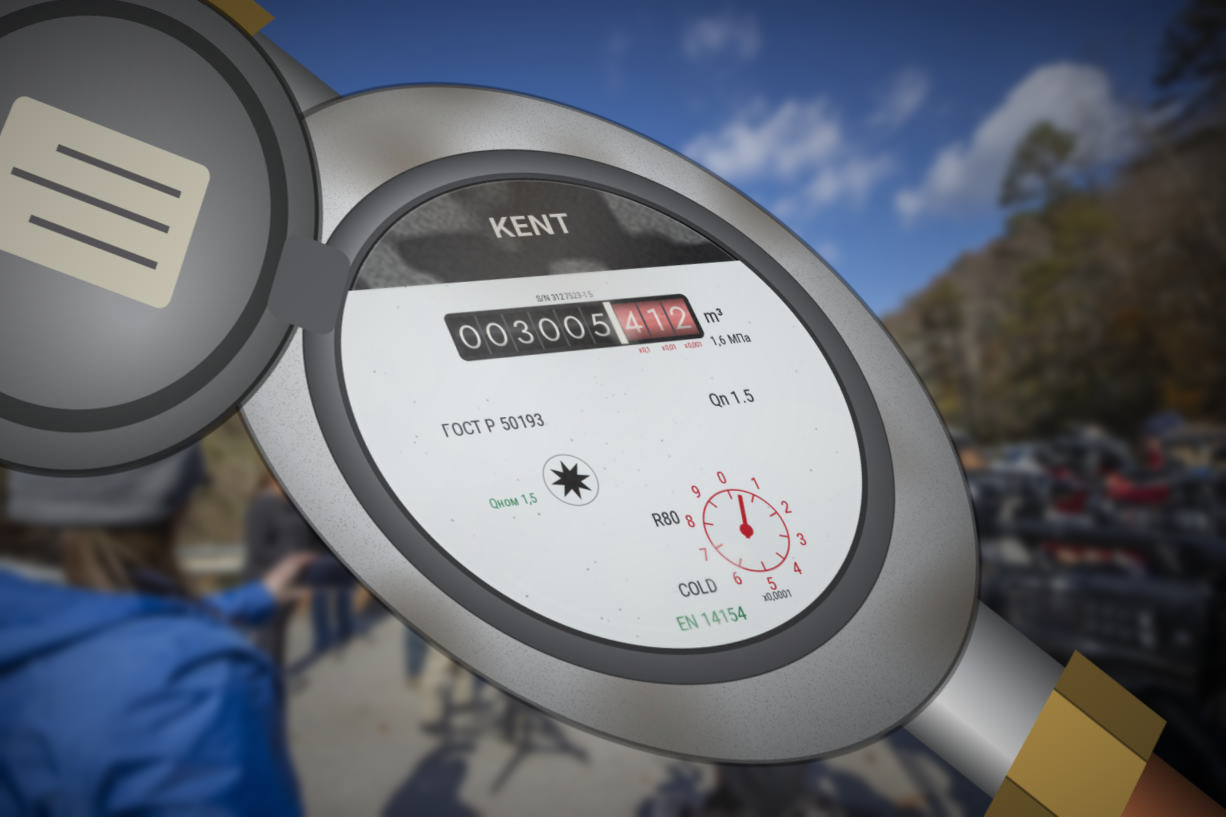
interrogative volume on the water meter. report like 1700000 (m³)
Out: 3005.4120 (m³)
